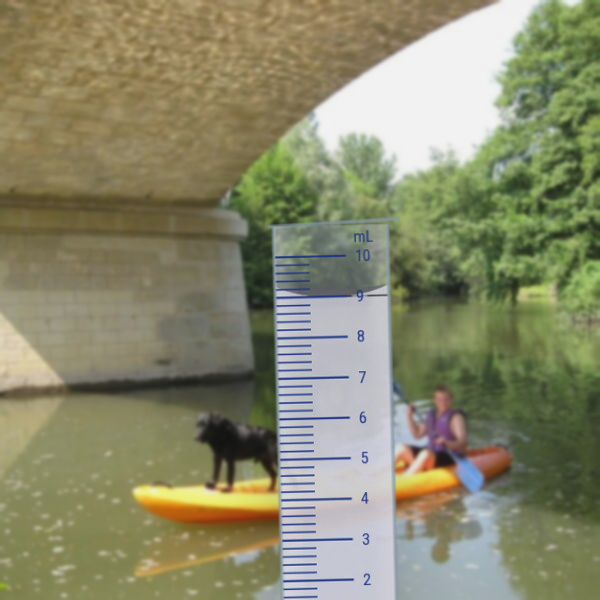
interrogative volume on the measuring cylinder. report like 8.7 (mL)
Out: 9 (mL)
